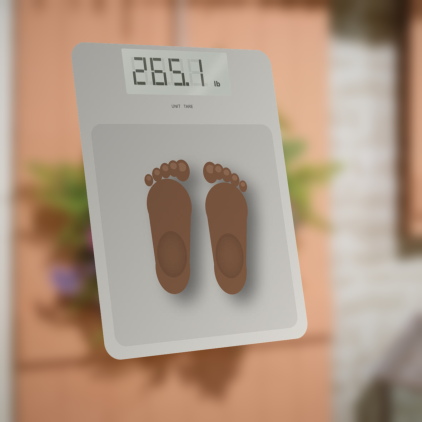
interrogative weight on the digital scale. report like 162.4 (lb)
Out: 265.1 (lb)
